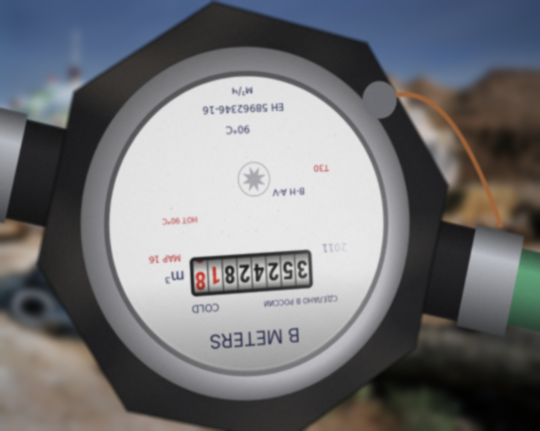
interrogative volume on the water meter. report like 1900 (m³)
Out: 352428.18 (m³)
